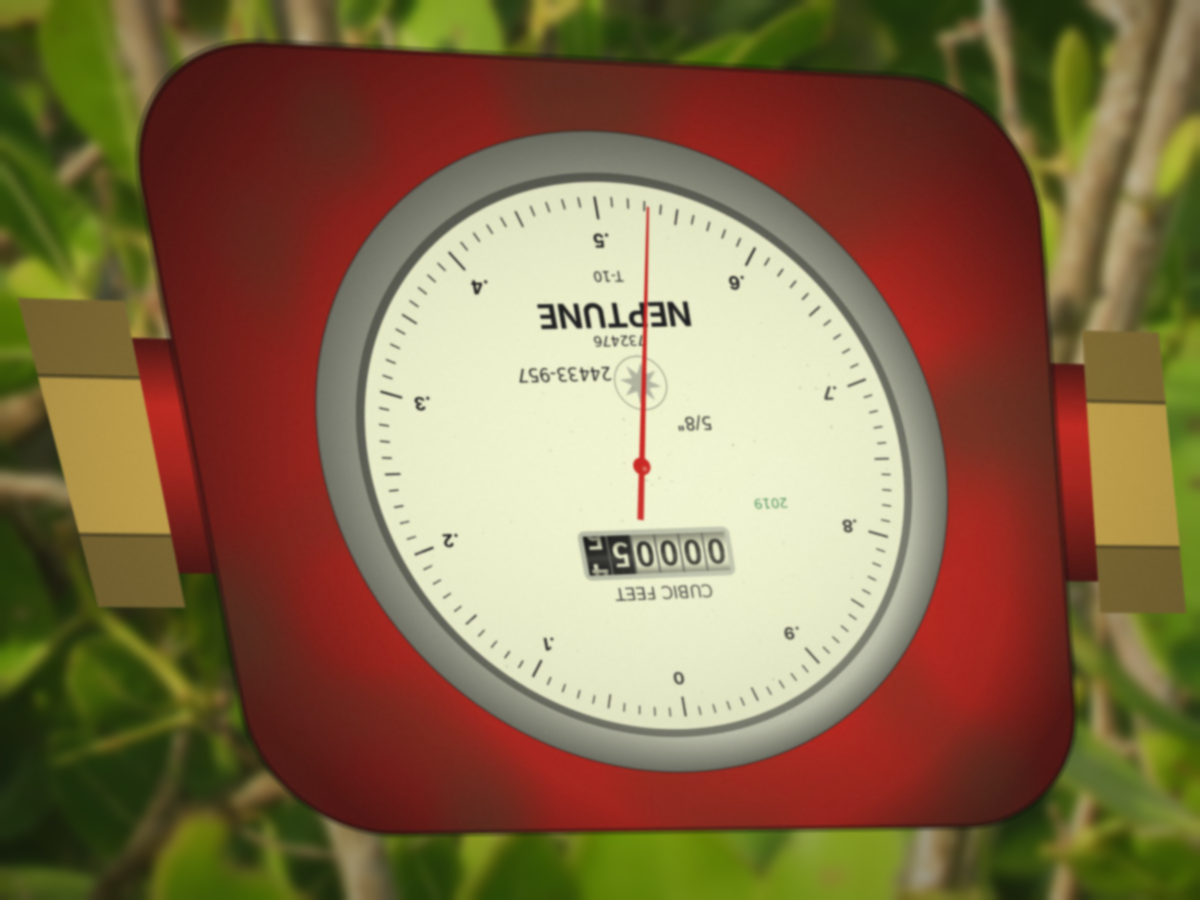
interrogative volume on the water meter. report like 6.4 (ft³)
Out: 54.53 (ft³)
